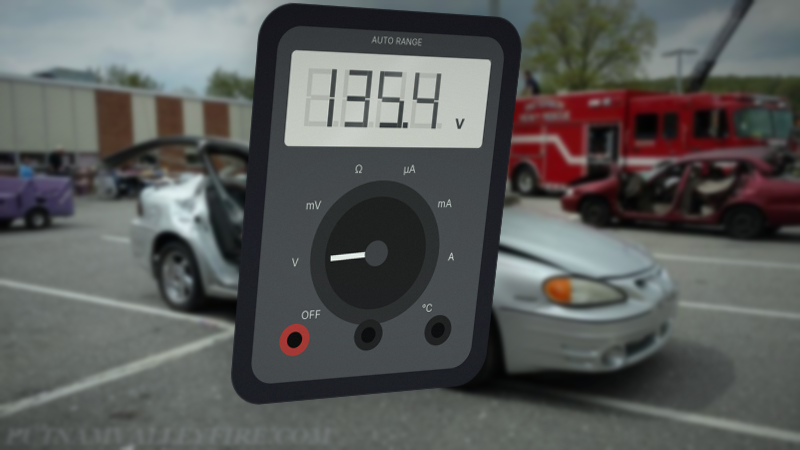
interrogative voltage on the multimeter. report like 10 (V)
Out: 135.4 (V)
